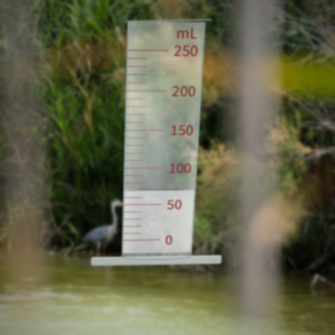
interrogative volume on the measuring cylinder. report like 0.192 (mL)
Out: 70 (mL)
